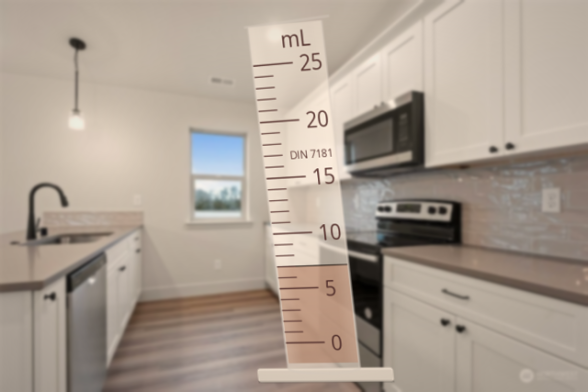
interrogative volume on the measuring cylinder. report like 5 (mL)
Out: 7 (mL)
